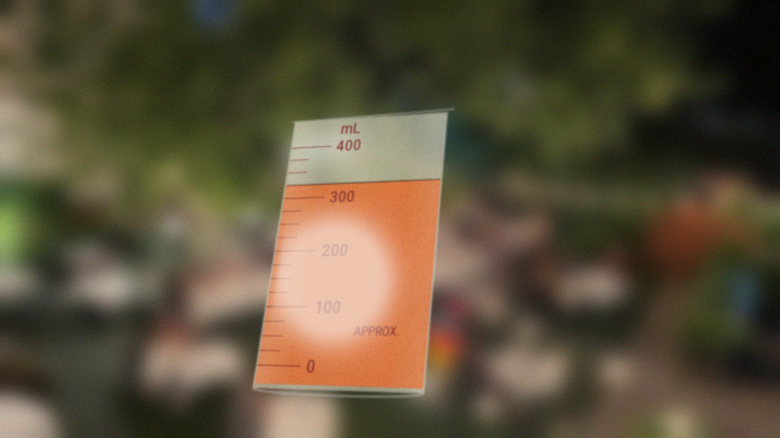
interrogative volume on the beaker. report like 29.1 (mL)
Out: 325 (mL)
